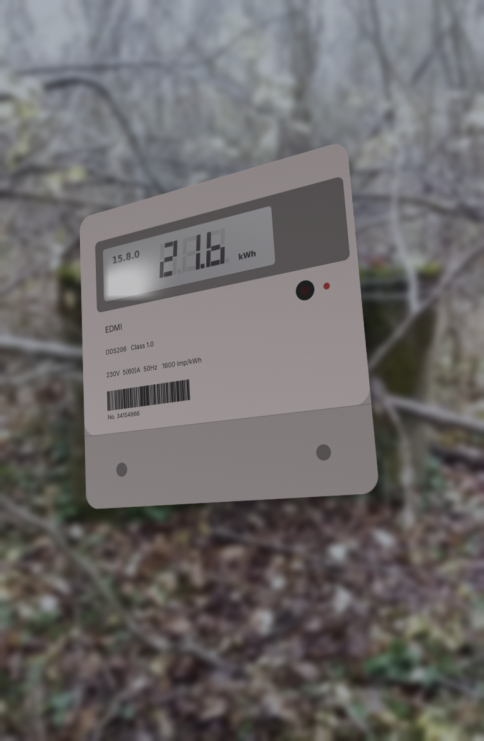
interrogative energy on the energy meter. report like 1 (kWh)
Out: 21.6 (kWh)
